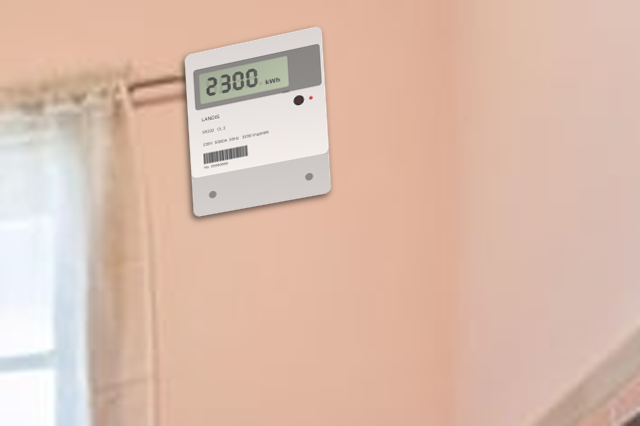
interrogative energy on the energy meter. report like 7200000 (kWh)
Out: 2300 (kWh)
